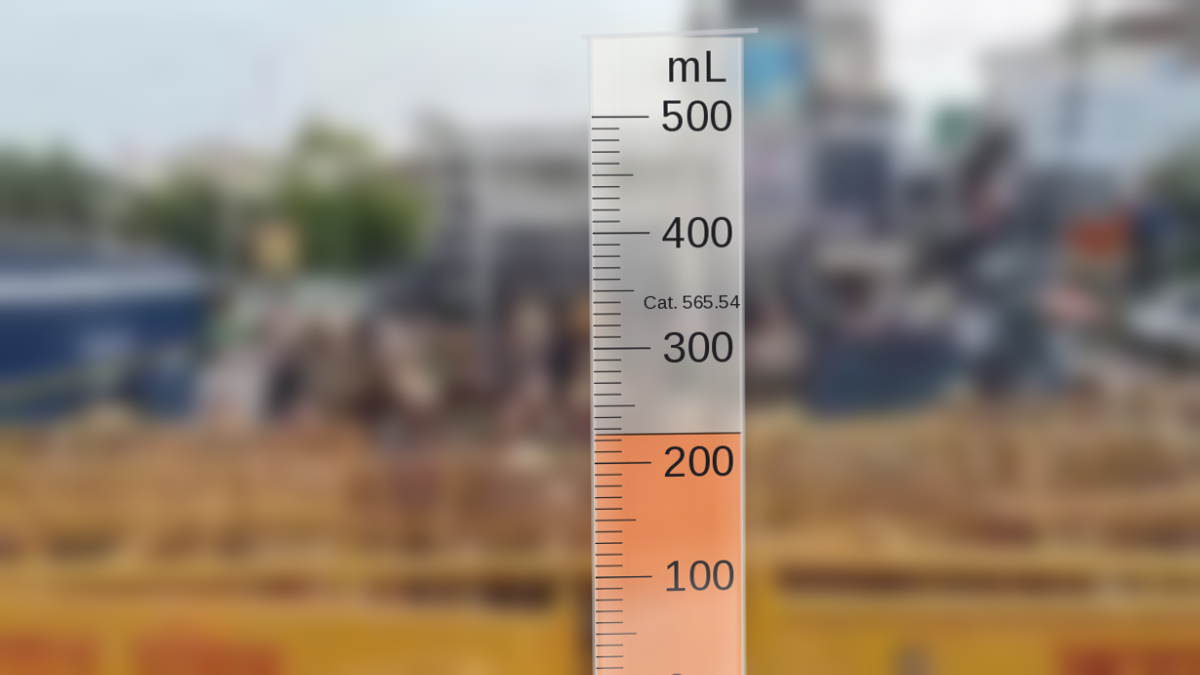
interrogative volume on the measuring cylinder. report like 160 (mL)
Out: 225 (mL)
